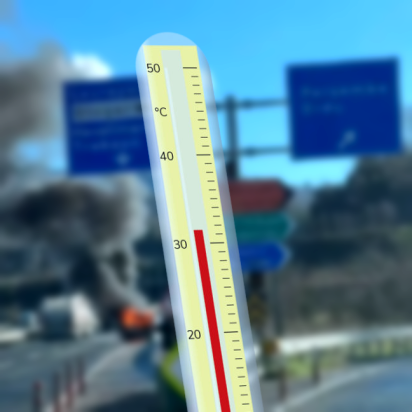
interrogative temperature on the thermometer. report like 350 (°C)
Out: 31.5 (°C)
